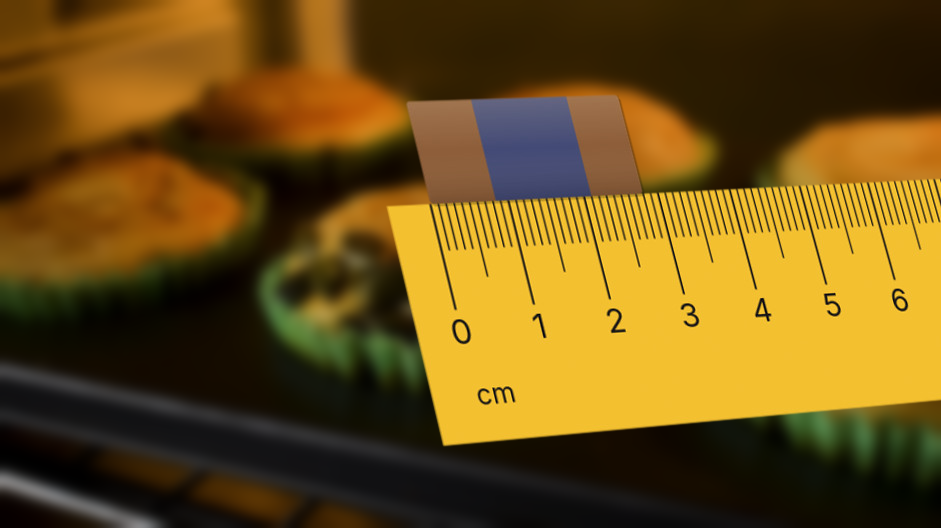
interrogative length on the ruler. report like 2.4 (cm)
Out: 2.8 (cm)
